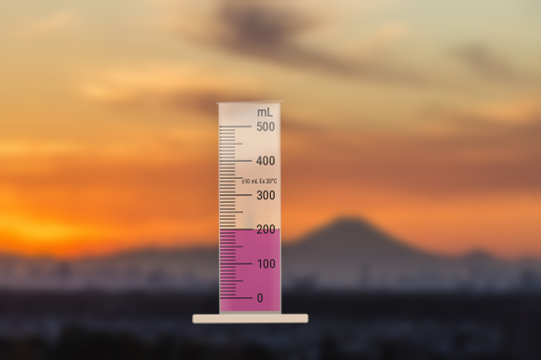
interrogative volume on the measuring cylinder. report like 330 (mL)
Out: 200 (mL)
